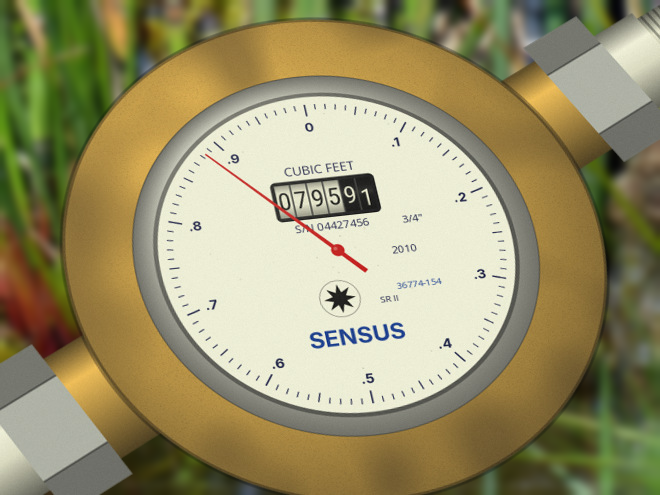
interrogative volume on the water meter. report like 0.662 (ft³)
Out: 79590.88 (ft³)
